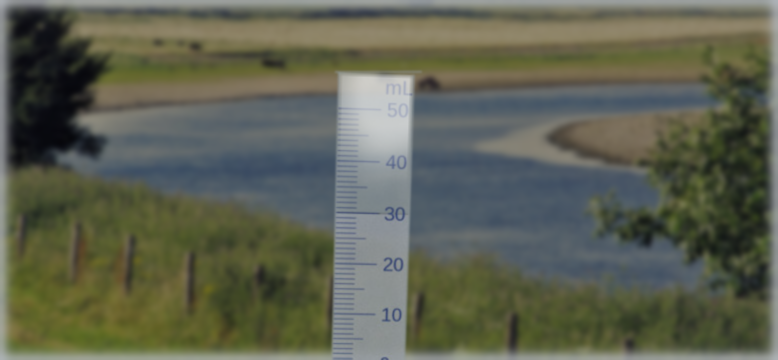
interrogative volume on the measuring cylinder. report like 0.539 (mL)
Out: 30 (mL)
